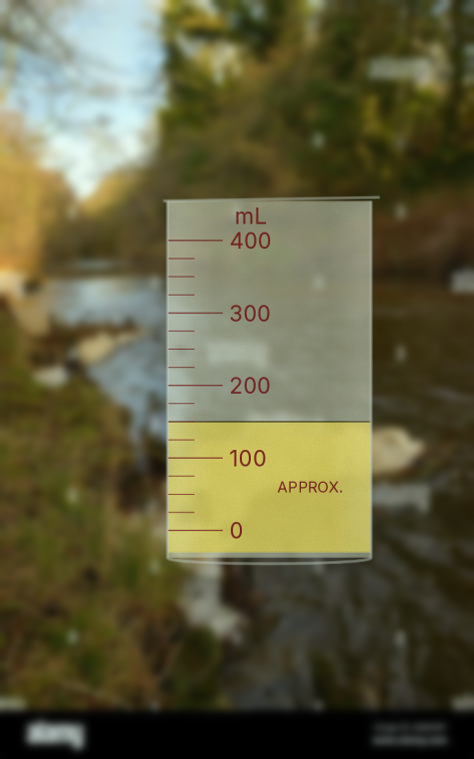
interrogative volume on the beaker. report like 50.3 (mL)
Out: 150 (mL)
